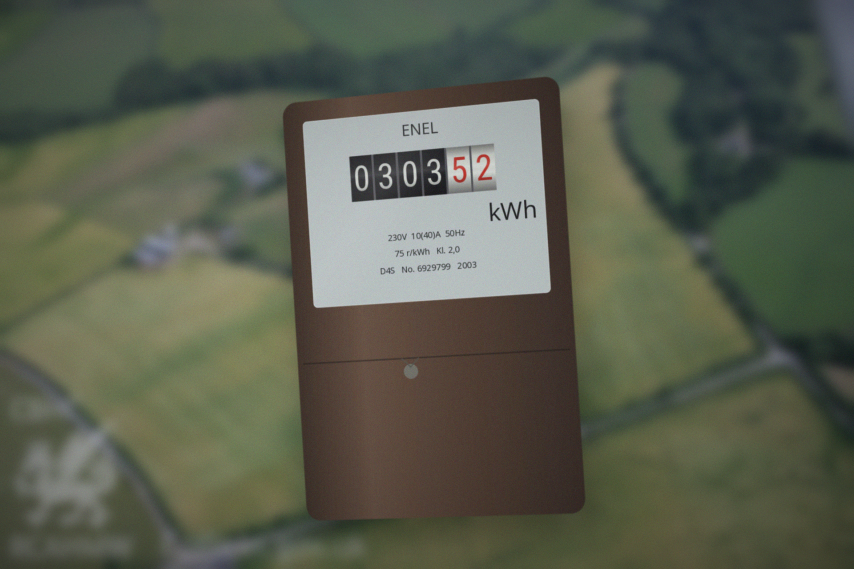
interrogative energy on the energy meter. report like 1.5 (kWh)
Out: 303.52 (kWh)
